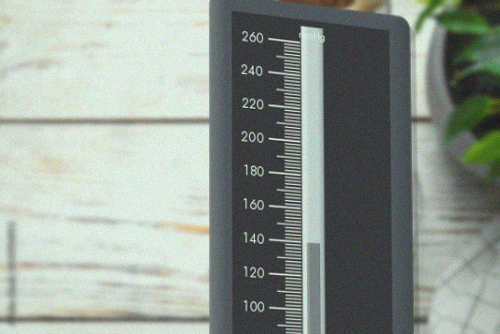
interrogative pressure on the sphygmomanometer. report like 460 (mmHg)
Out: 140 (mmHg)
